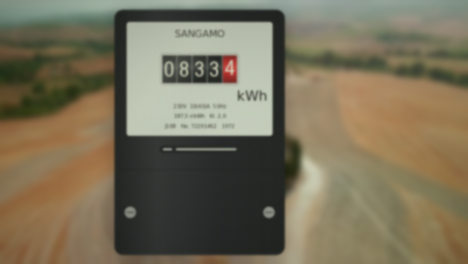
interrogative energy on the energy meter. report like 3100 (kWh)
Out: 833.4 (kWh)
